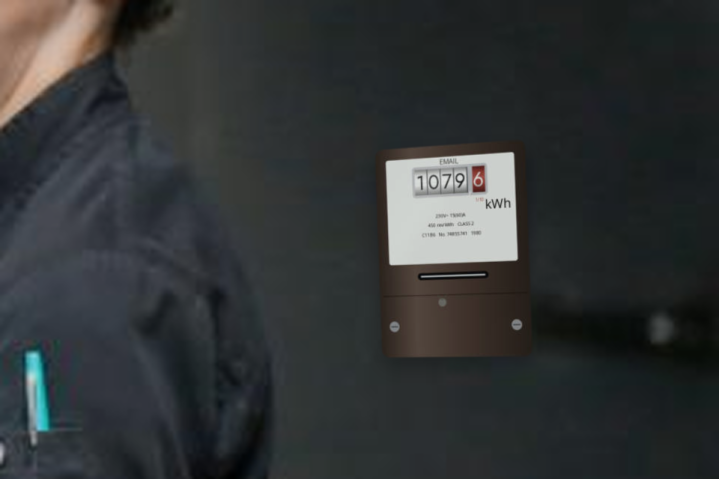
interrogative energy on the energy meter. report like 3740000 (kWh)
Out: 1079.6 (kWh)
